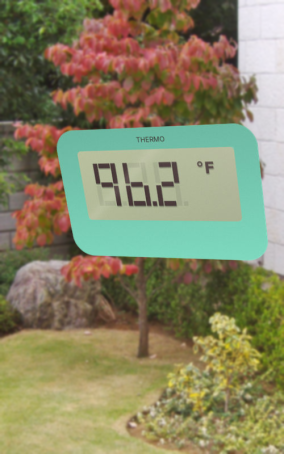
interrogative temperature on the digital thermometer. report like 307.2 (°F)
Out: 96.2 (°F)
